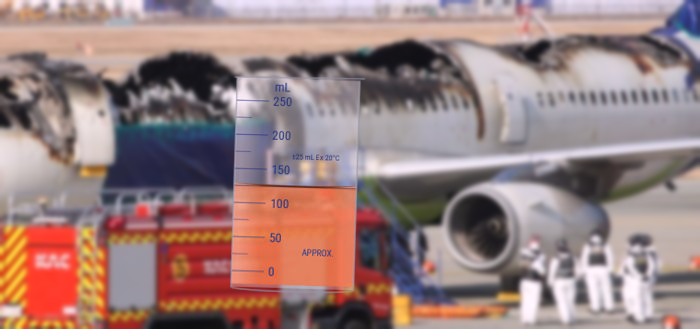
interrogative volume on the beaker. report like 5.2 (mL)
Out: 125 (mL)
